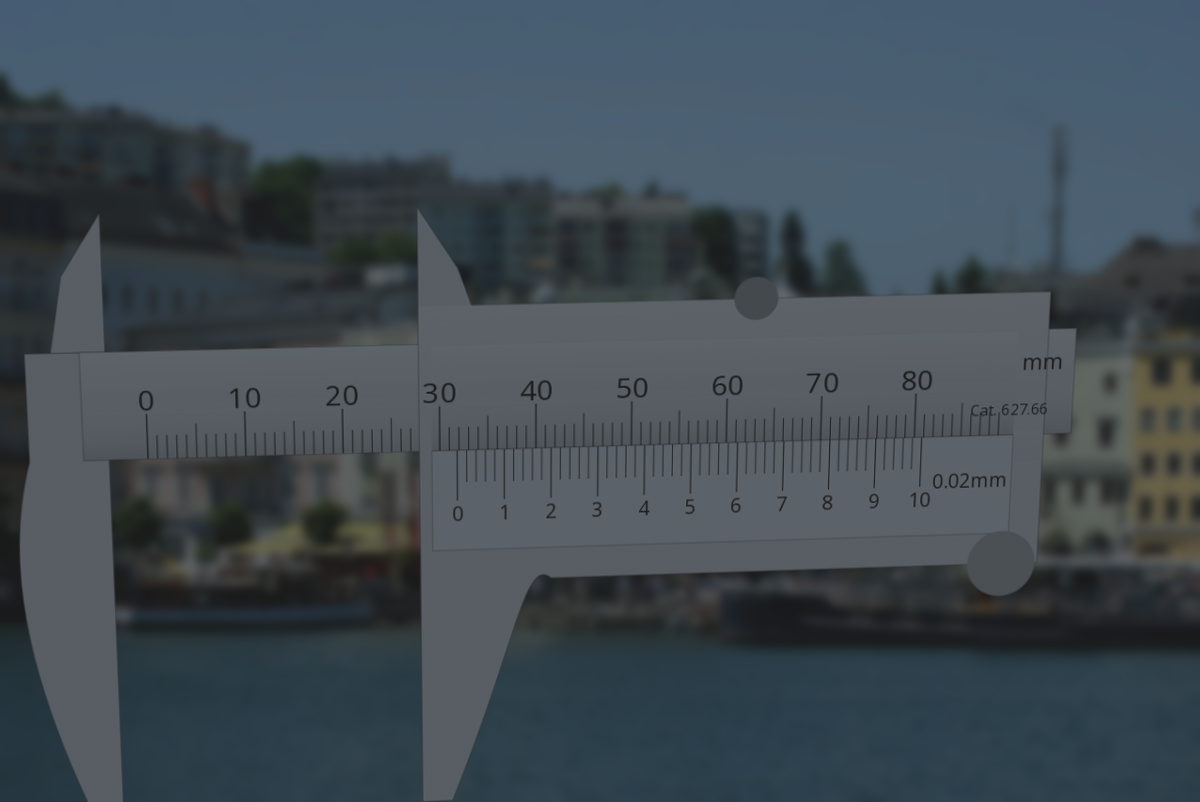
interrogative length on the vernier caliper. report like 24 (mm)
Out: 31.8 (mm)
